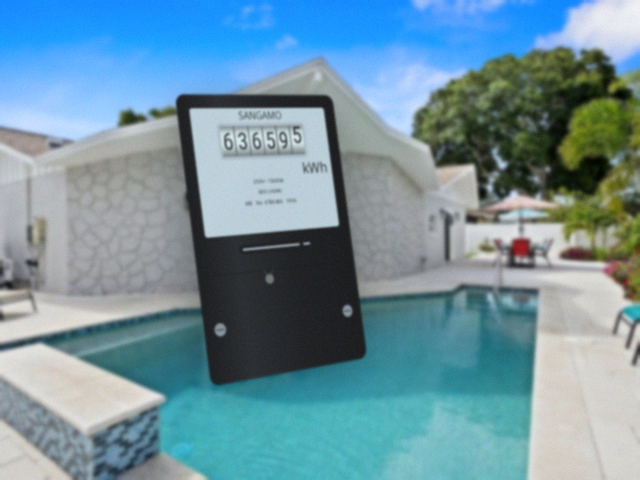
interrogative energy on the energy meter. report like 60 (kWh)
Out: 636595 (kWh)
